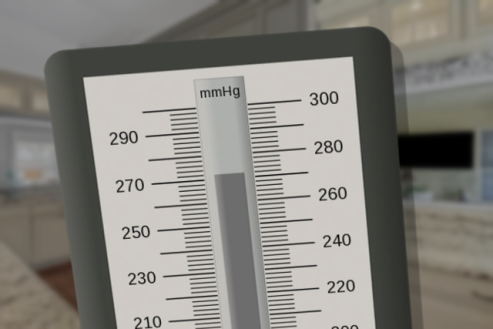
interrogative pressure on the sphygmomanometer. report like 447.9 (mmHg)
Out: 272 (mmHg)
